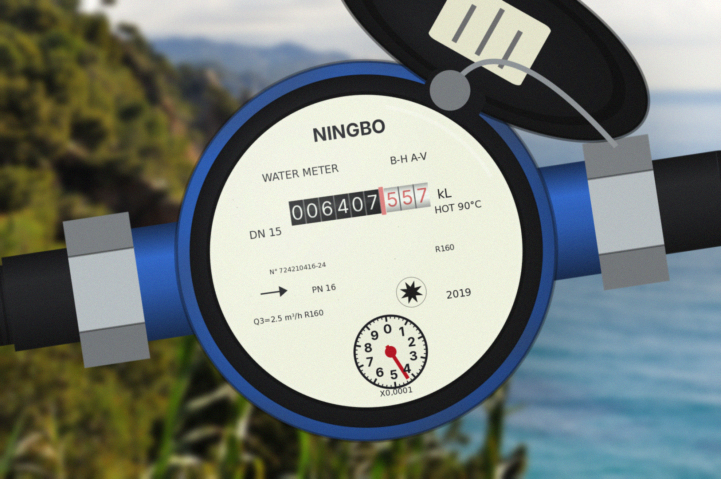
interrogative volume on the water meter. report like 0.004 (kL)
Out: 6407.5574 (kL)
